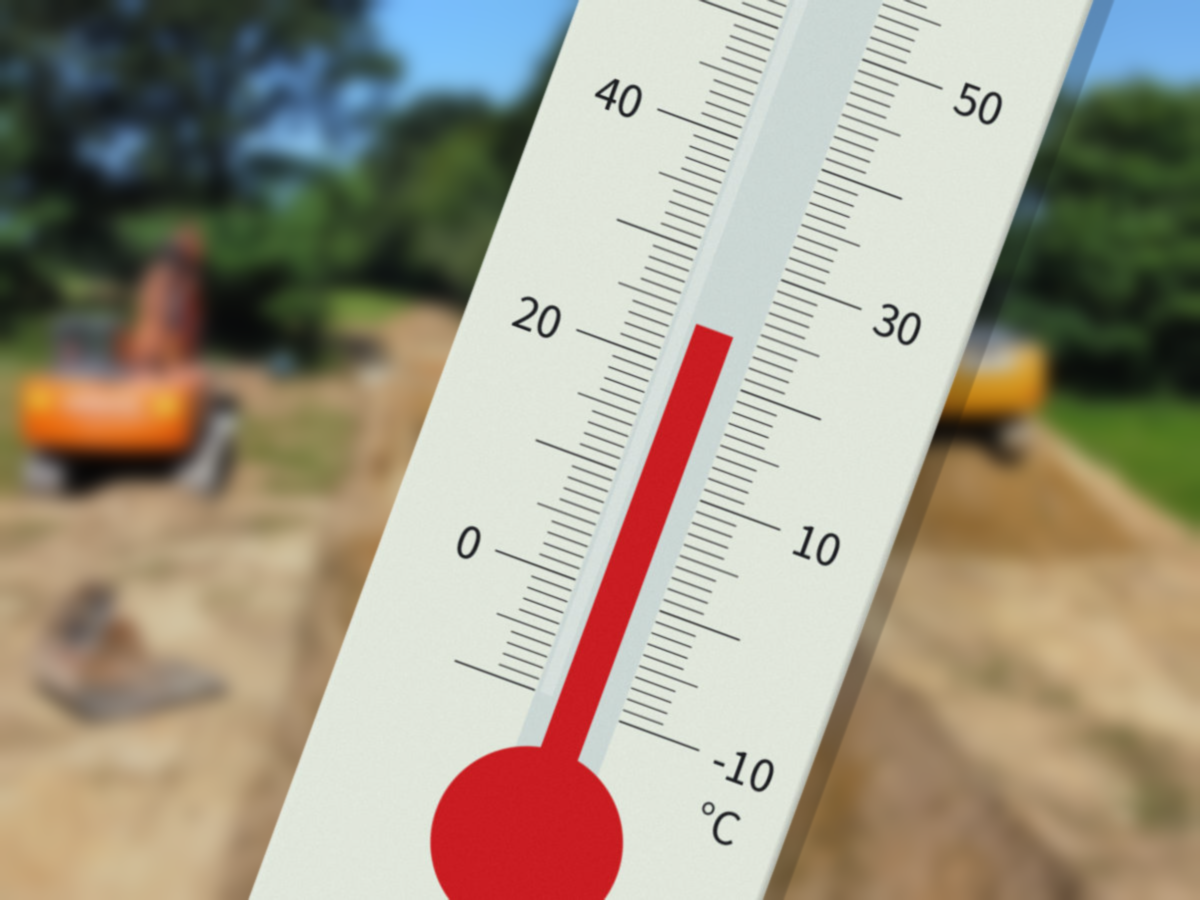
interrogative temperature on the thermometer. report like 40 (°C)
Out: 24 (°C)
